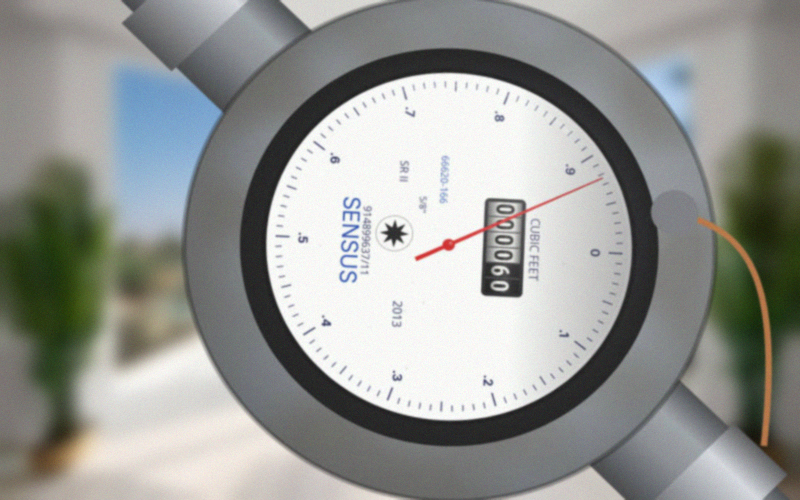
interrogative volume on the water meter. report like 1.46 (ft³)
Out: 59.92 (ft³)
